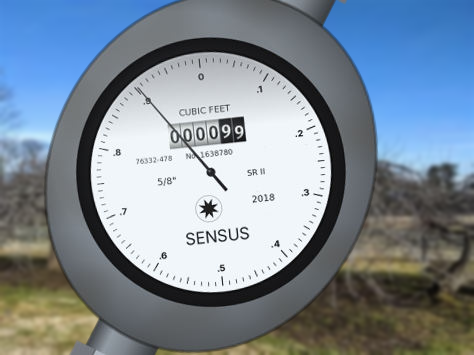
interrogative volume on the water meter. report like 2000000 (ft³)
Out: 98.90 (ft³)
